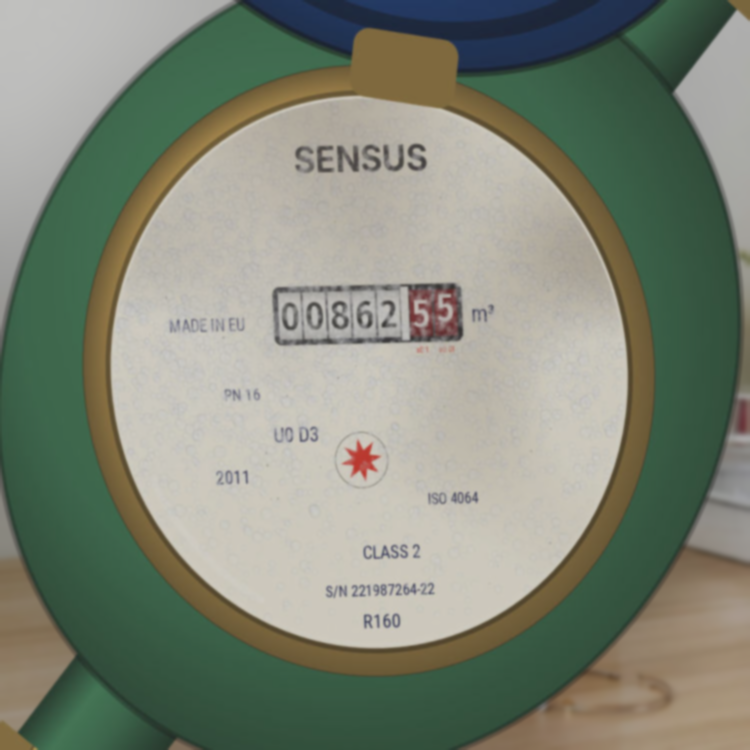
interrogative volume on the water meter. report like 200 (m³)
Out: 862.55 (m³)
